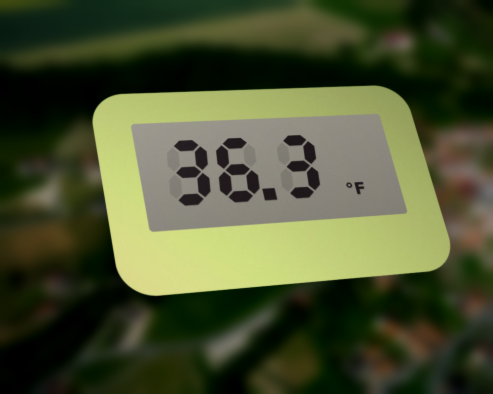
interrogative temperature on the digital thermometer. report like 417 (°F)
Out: 36.3 (°F)
